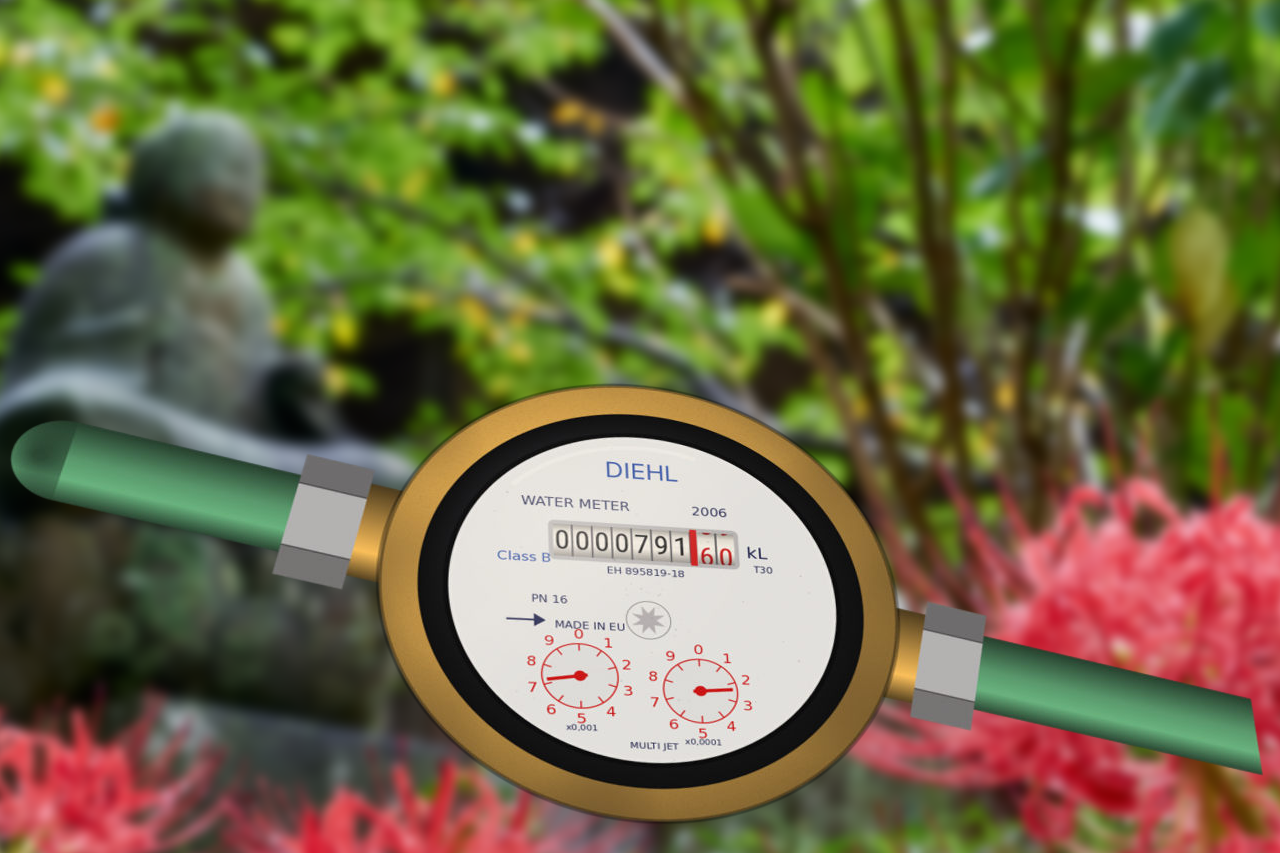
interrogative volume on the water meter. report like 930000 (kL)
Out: 791.5972 (kL)
